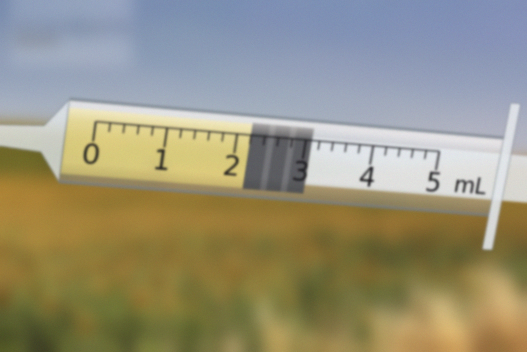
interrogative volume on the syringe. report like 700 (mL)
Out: 2.2 (mL)
